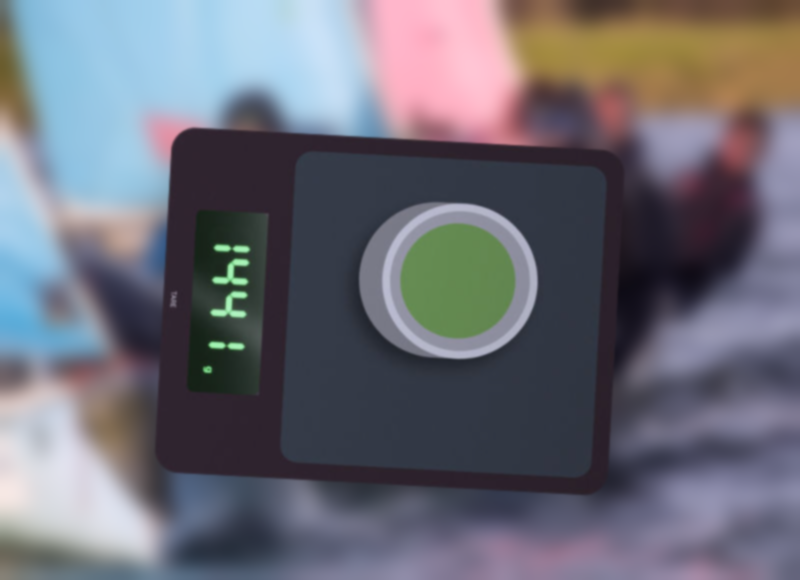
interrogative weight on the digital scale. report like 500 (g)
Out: 1441 (g)
